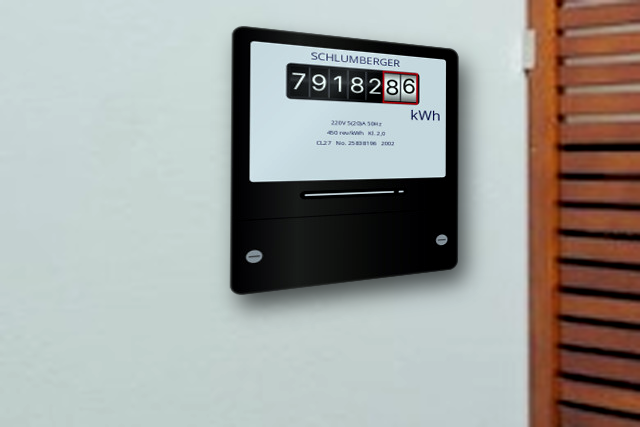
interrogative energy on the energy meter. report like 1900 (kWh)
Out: 79182.86 (kWh)
